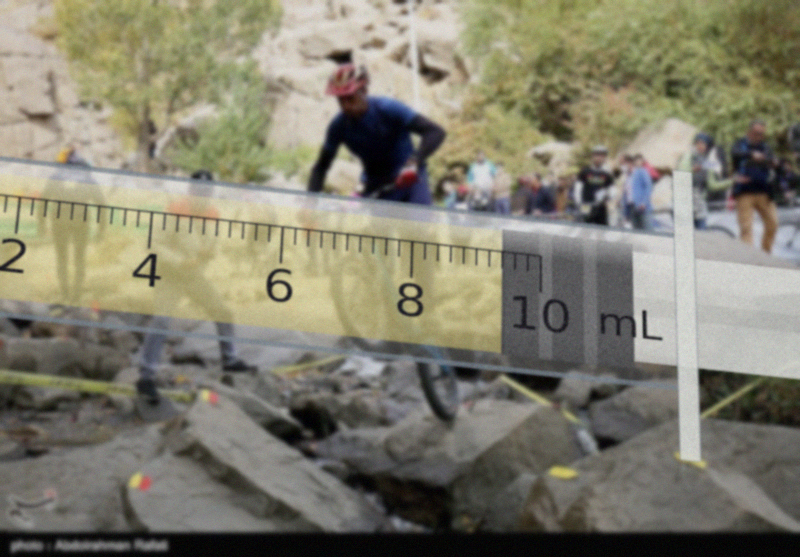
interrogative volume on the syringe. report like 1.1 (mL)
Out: 9.4 (mL)
